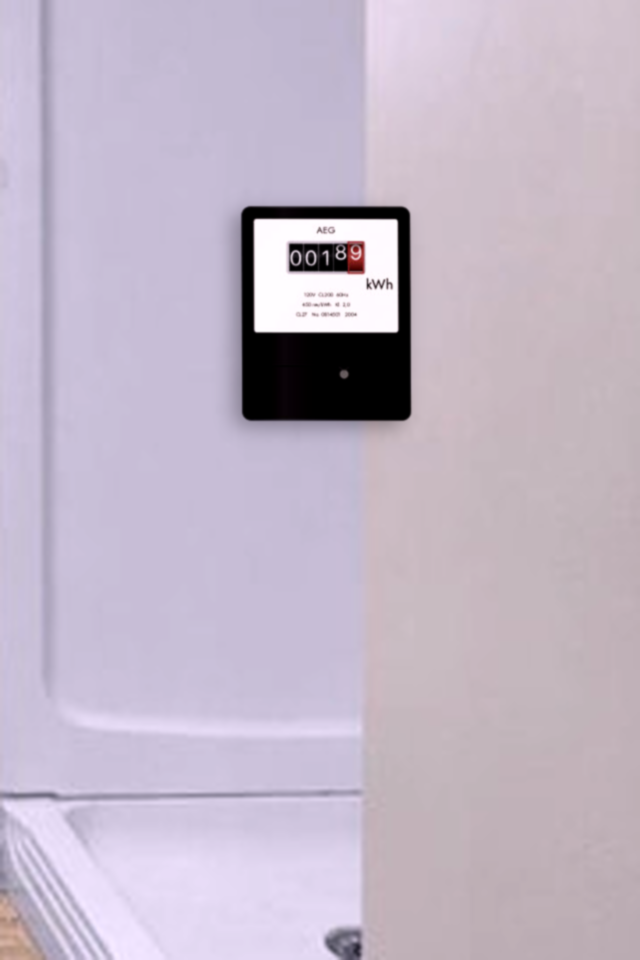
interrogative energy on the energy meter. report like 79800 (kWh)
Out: 18.9 (kWh)
